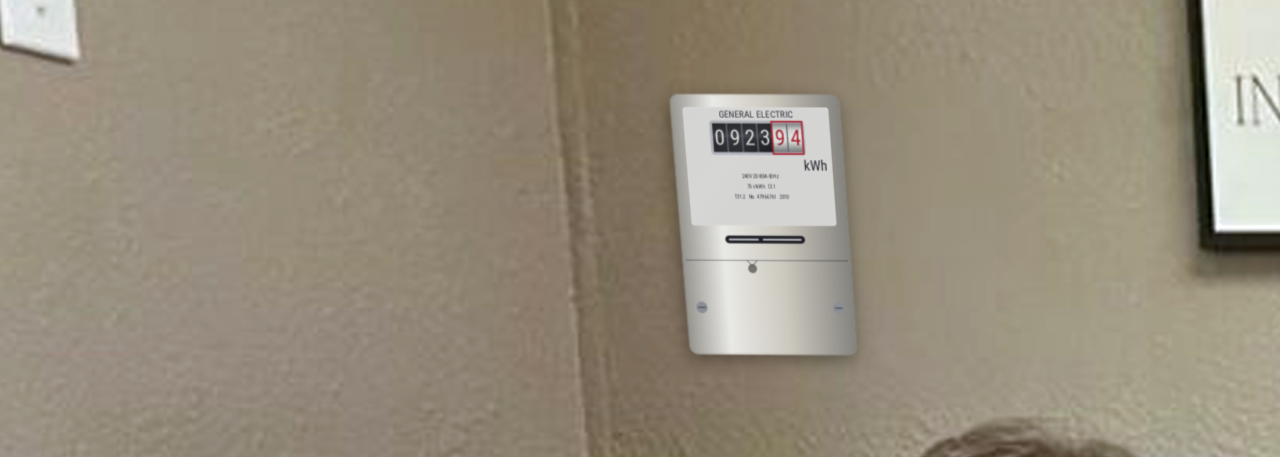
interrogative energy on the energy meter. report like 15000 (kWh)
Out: 923.94 (kWh)
